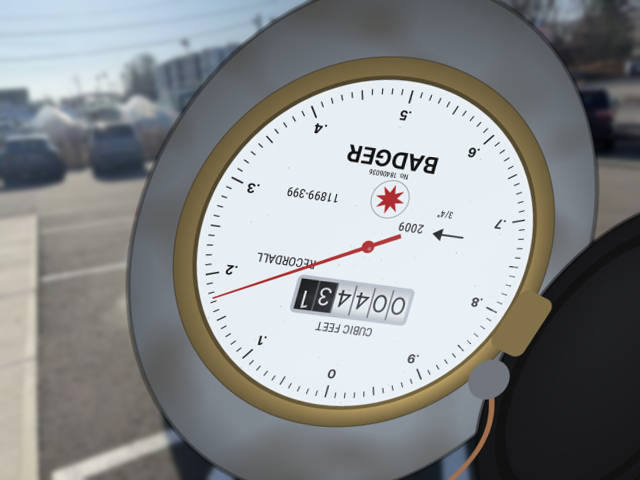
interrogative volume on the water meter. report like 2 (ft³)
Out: 4431.17 (ft³)
